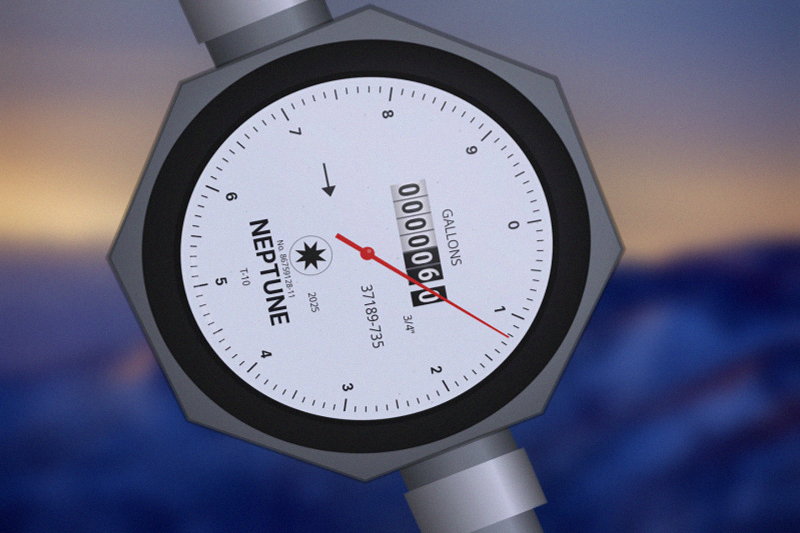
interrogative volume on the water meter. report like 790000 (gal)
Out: 61.2 (gal)
